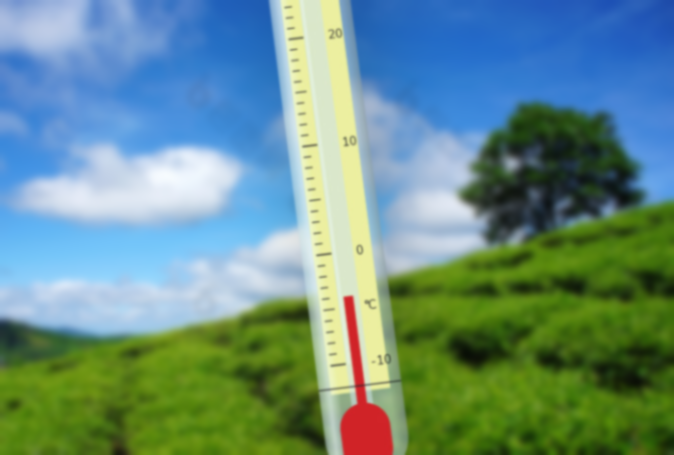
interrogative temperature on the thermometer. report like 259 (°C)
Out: -4 (°C)
